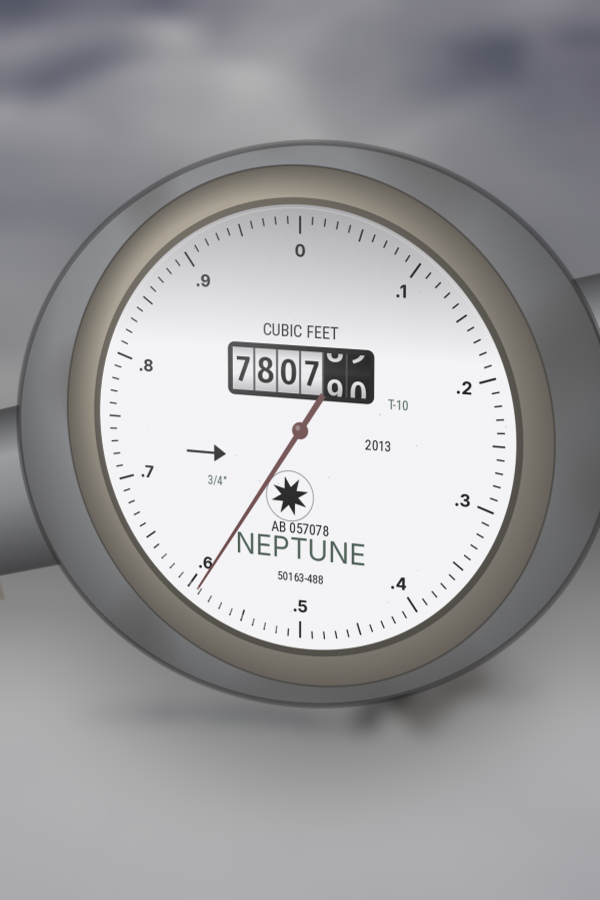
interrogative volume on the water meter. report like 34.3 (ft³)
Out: 780789.59 (ft³)
